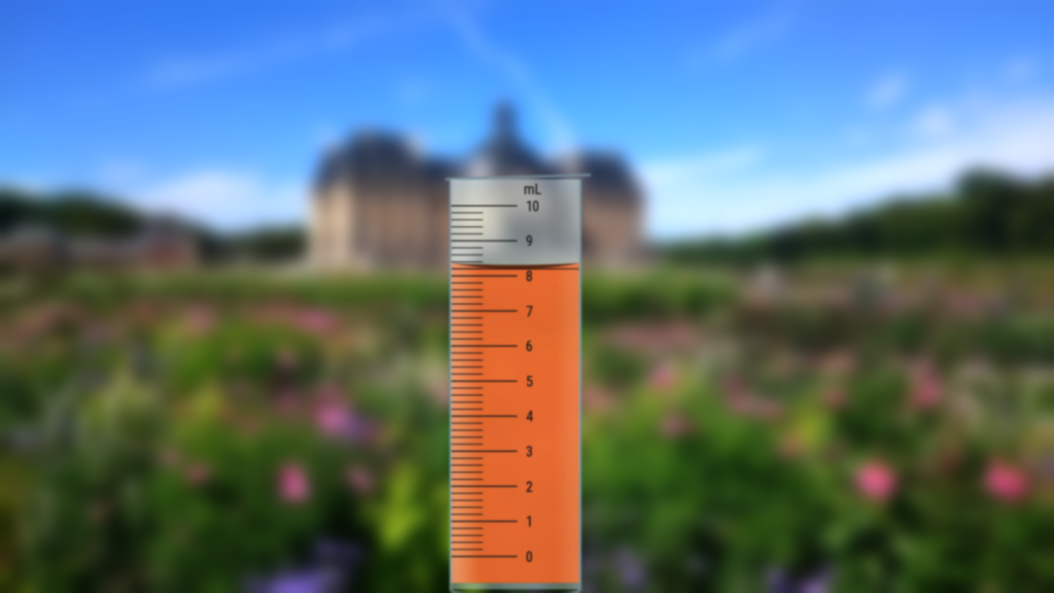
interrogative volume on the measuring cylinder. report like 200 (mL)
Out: 8.2 (mL)
